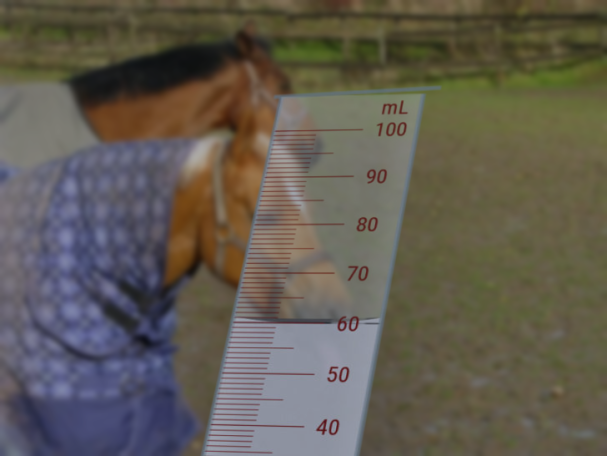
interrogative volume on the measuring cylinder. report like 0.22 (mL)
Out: 60 (mL)
